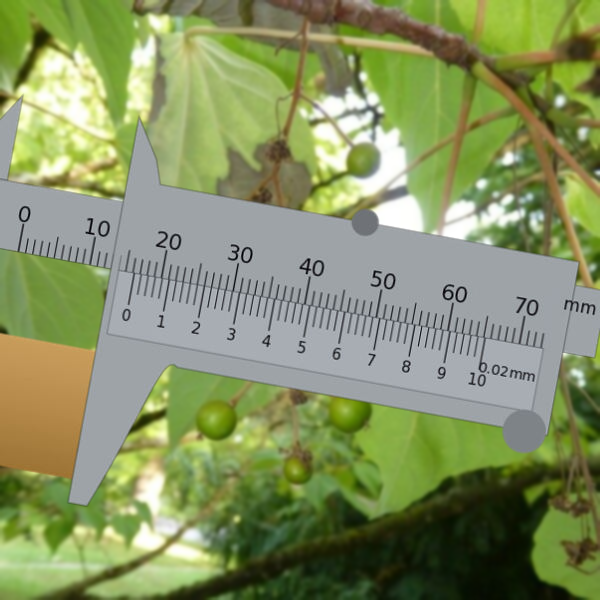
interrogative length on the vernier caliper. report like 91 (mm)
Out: 16.2 (mm)
